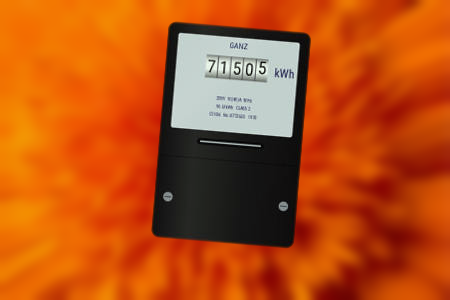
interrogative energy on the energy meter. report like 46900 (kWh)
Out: 71505 (kWh)
